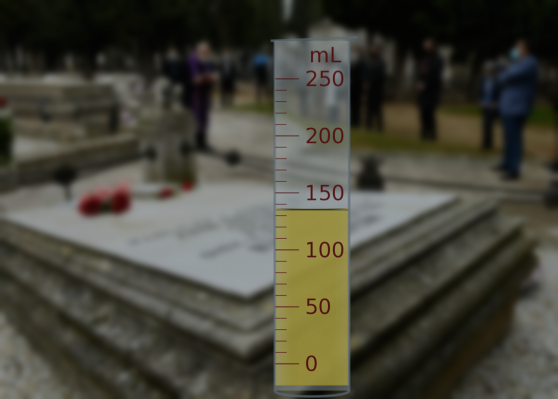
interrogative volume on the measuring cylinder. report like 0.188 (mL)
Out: 135 (mL)
